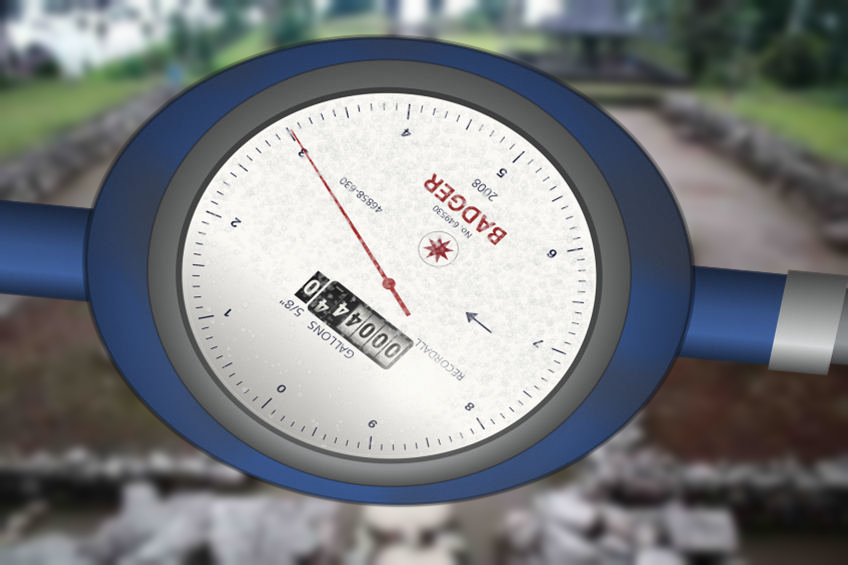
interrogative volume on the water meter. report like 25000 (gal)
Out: 4443.0 (gal)
